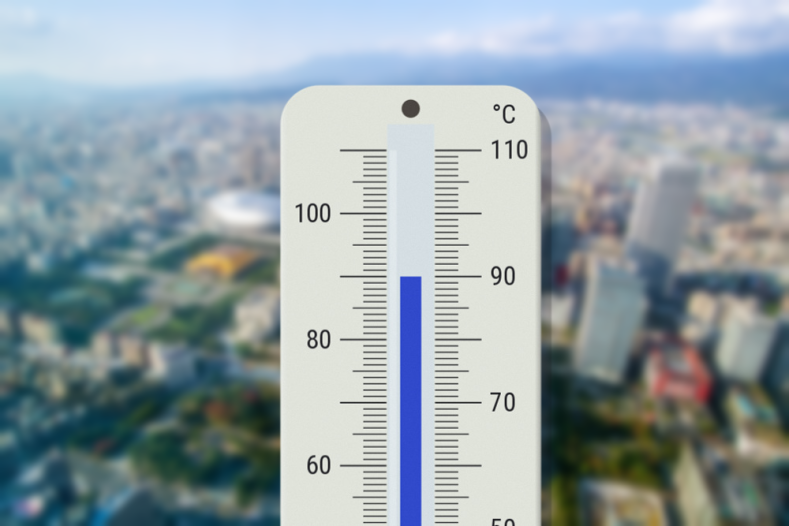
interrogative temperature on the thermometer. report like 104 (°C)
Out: 90 (°C)
